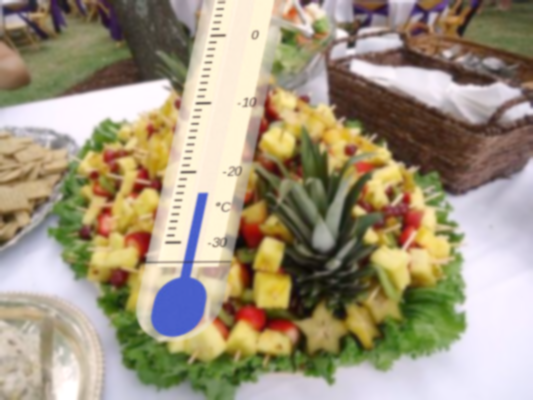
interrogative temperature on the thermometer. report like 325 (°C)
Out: -23 (°C)
